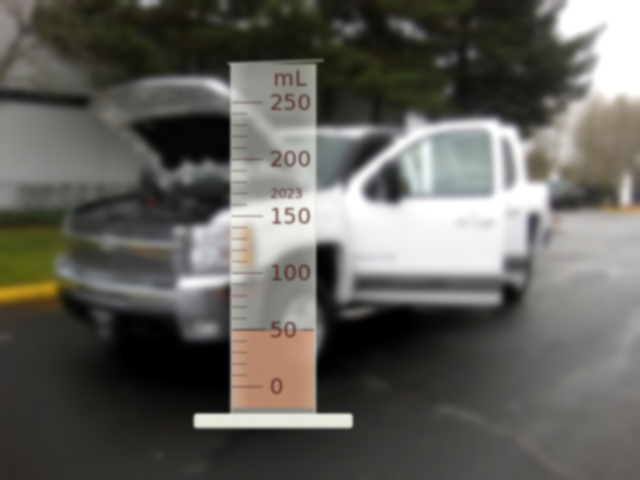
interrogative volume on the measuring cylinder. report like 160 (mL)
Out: 50 (mL)
